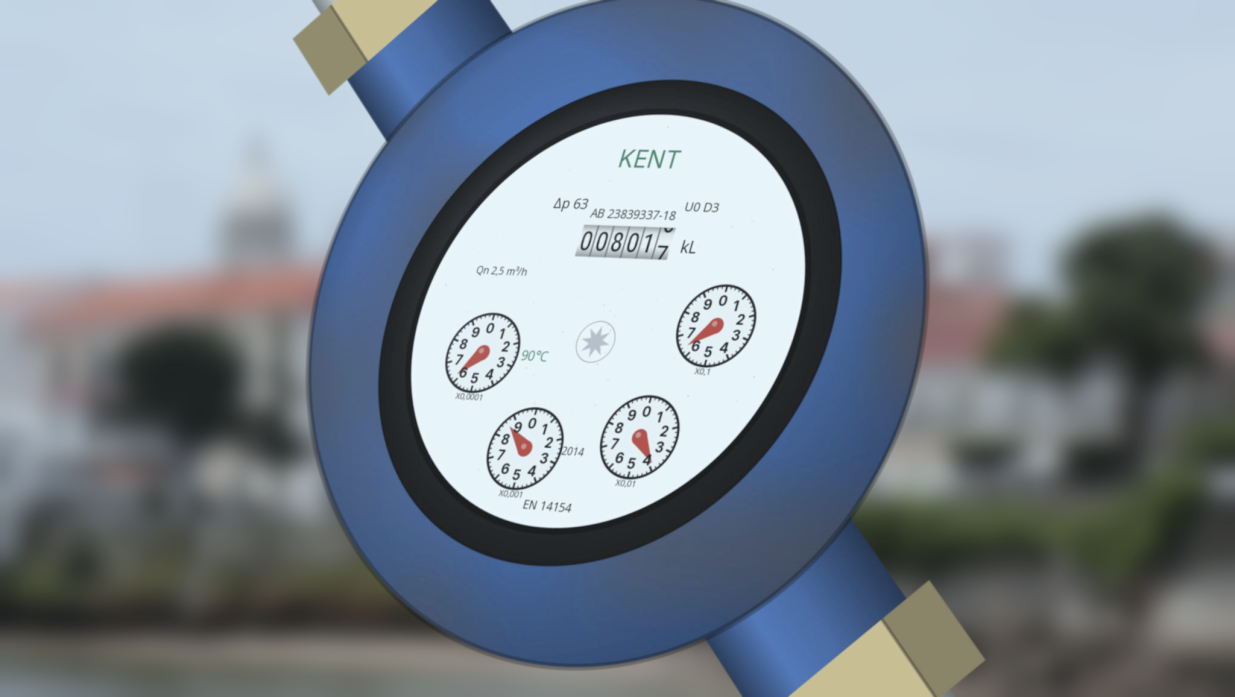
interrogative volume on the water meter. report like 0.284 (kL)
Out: 8016.6386 (kL)
